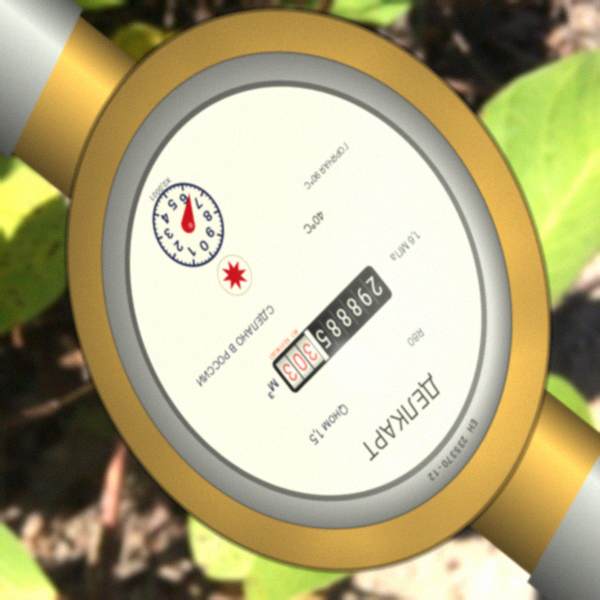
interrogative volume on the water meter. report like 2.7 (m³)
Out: 298885.3036 (m³)
